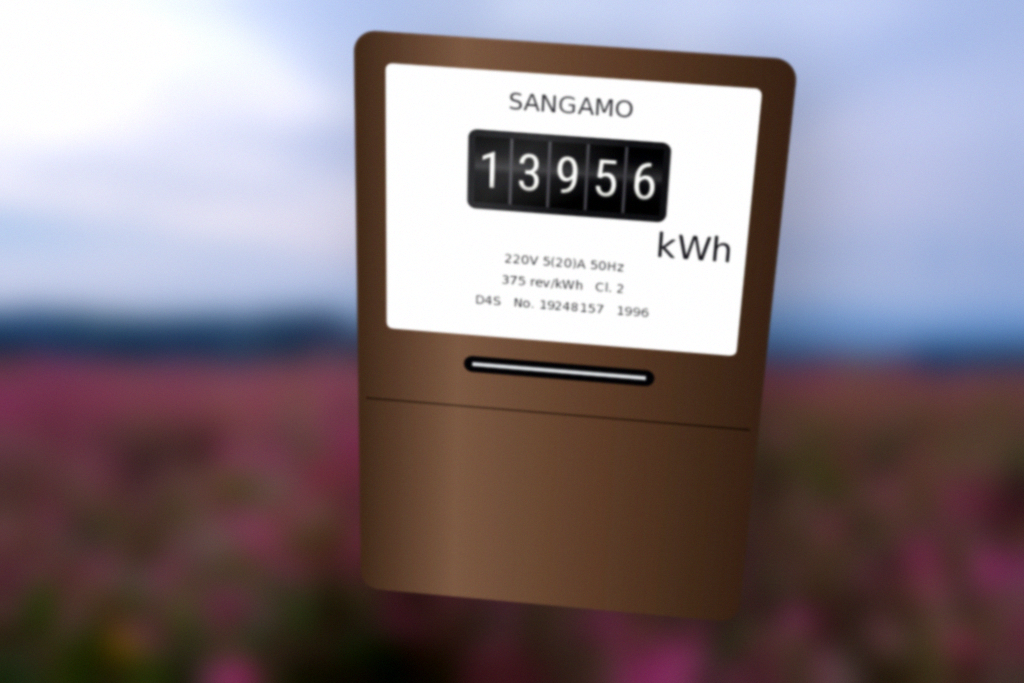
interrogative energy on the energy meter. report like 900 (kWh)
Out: 13956 (kWh)
